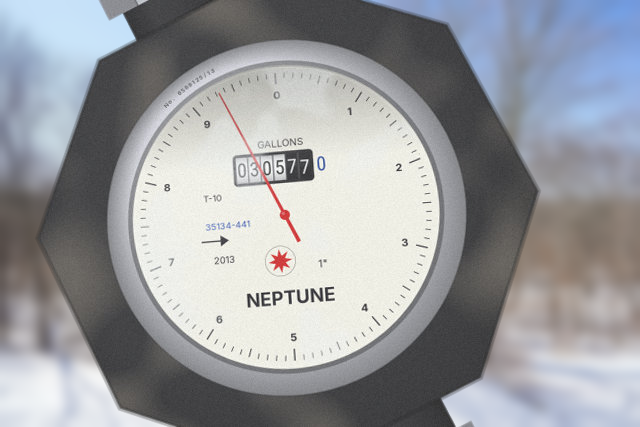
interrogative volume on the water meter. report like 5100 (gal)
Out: 305769.3 (gal)
